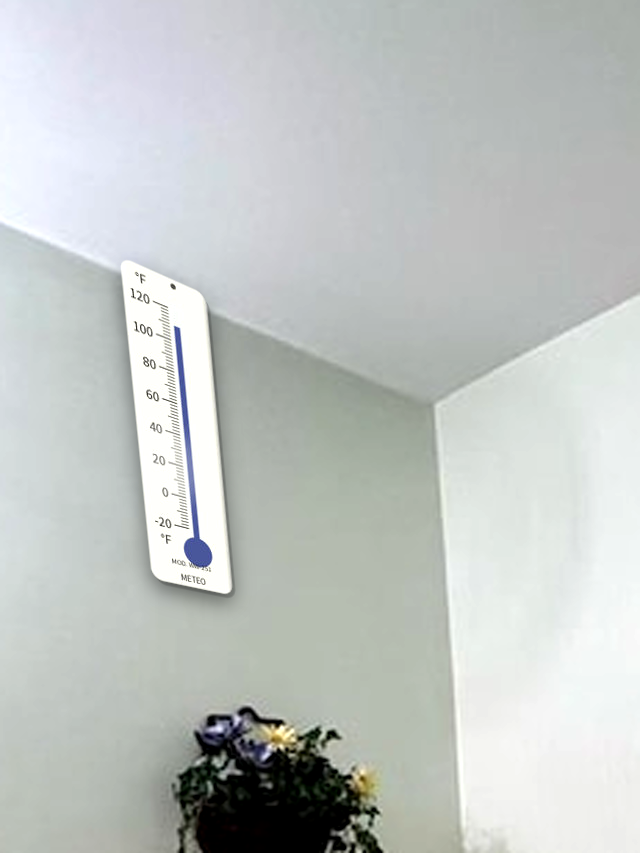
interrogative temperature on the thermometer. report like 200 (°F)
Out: 110 (°F)
